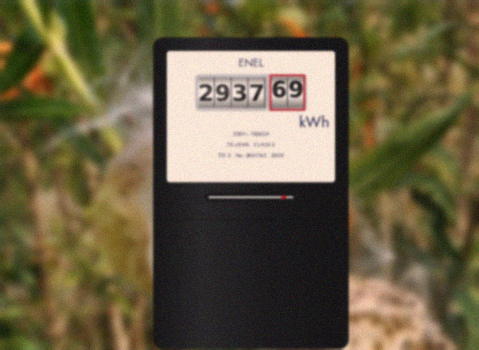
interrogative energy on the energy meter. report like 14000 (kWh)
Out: 2937.69 (kWh)
